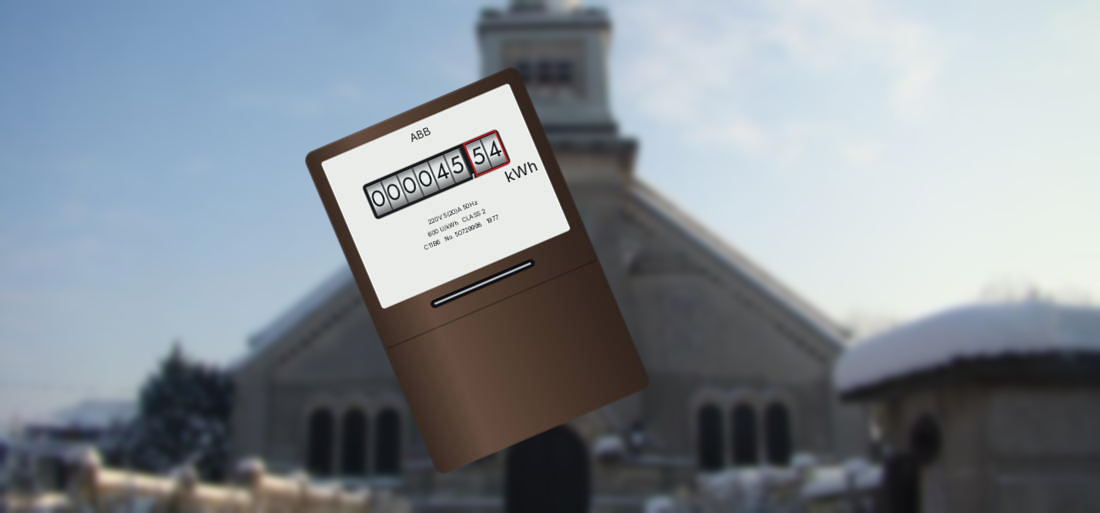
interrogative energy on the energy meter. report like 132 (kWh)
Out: 45.54 (kWh)
